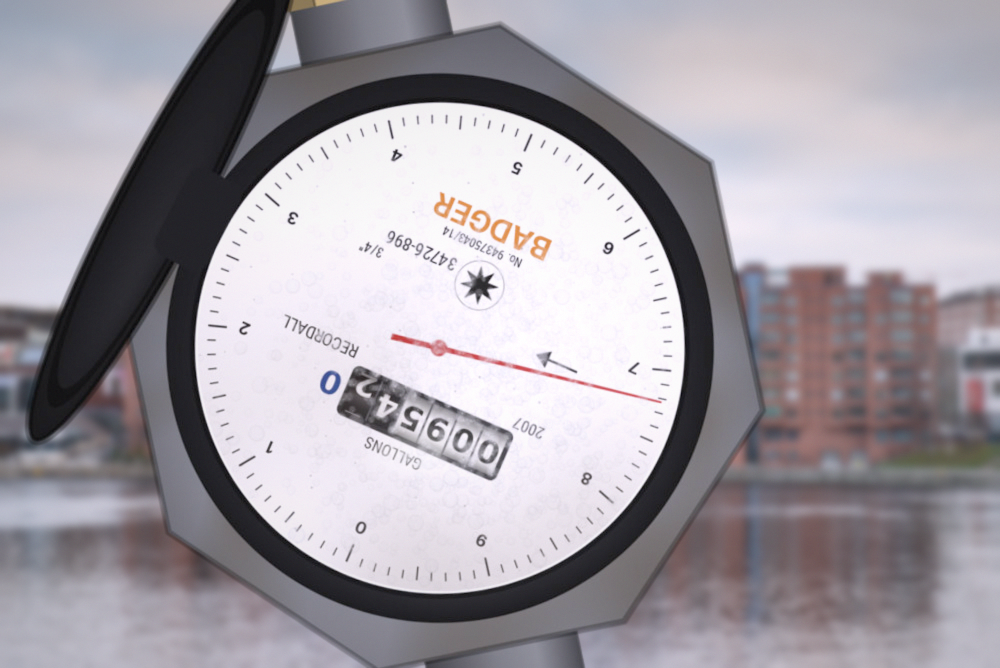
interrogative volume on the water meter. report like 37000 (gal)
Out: 95417.2 (gal)
